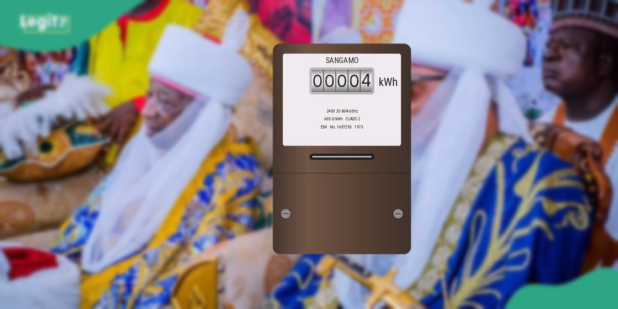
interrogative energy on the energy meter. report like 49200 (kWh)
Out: 4 (kWh)
